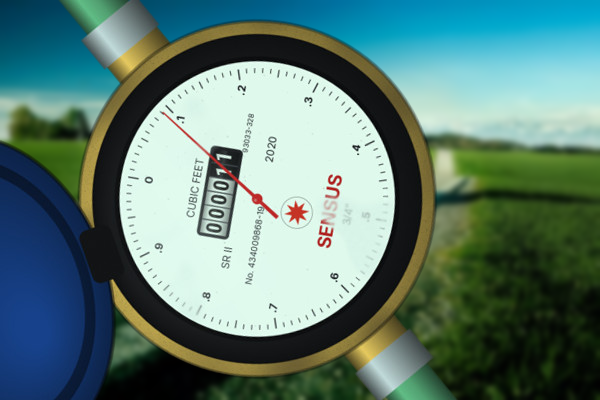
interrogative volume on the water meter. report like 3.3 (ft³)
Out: 11.09 (ft³)
